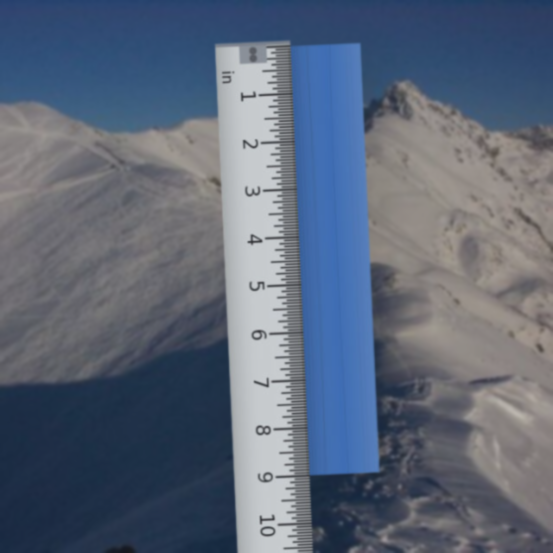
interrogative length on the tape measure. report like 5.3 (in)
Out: 9 (in)
